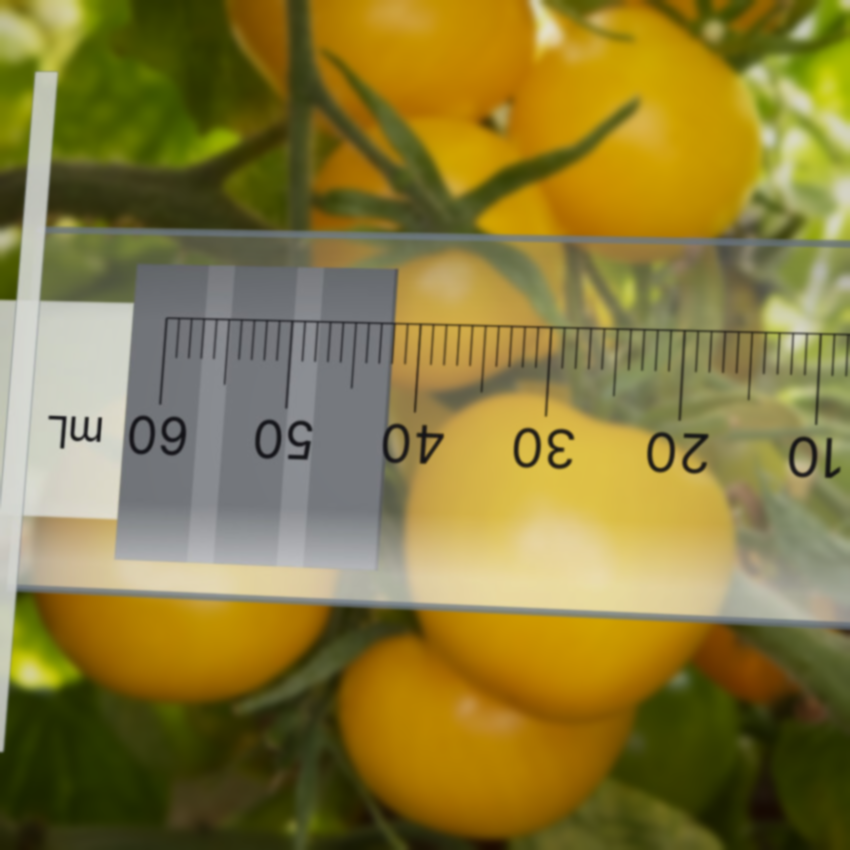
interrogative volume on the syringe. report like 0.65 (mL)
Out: 42 (mL)
